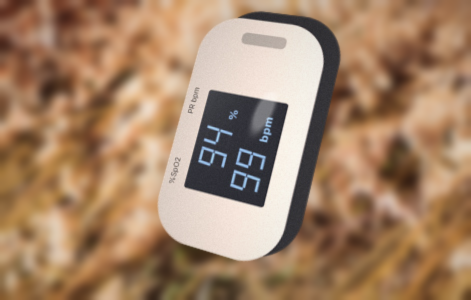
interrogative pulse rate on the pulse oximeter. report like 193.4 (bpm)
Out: 99 (bpm)
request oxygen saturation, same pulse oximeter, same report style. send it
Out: 94 (%)
